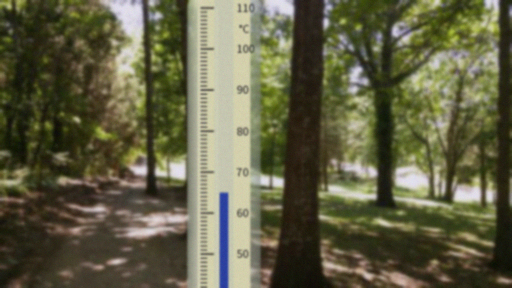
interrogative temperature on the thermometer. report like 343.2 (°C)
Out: 65 (°C)
